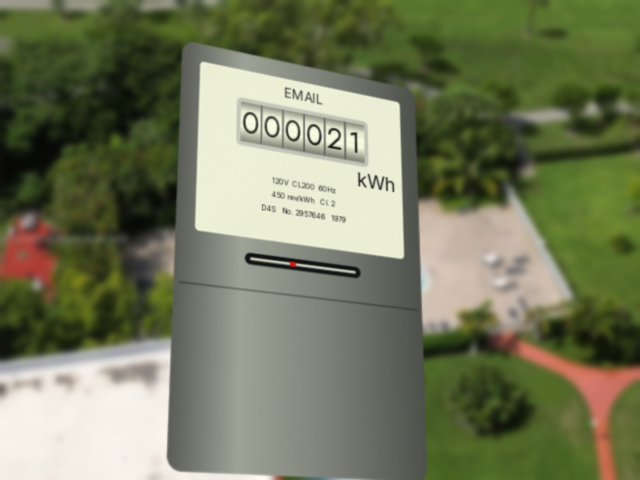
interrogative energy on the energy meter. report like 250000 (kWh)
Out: 21 (kWh)
